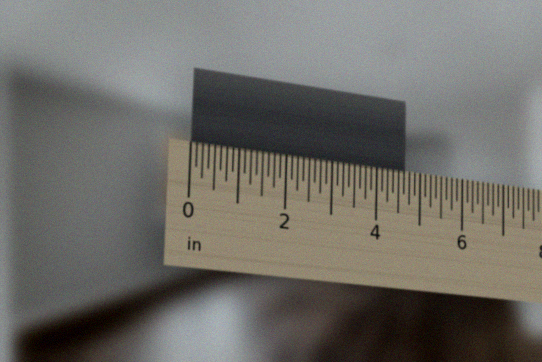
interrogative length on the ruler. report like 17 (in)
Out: 4.625 (in)
